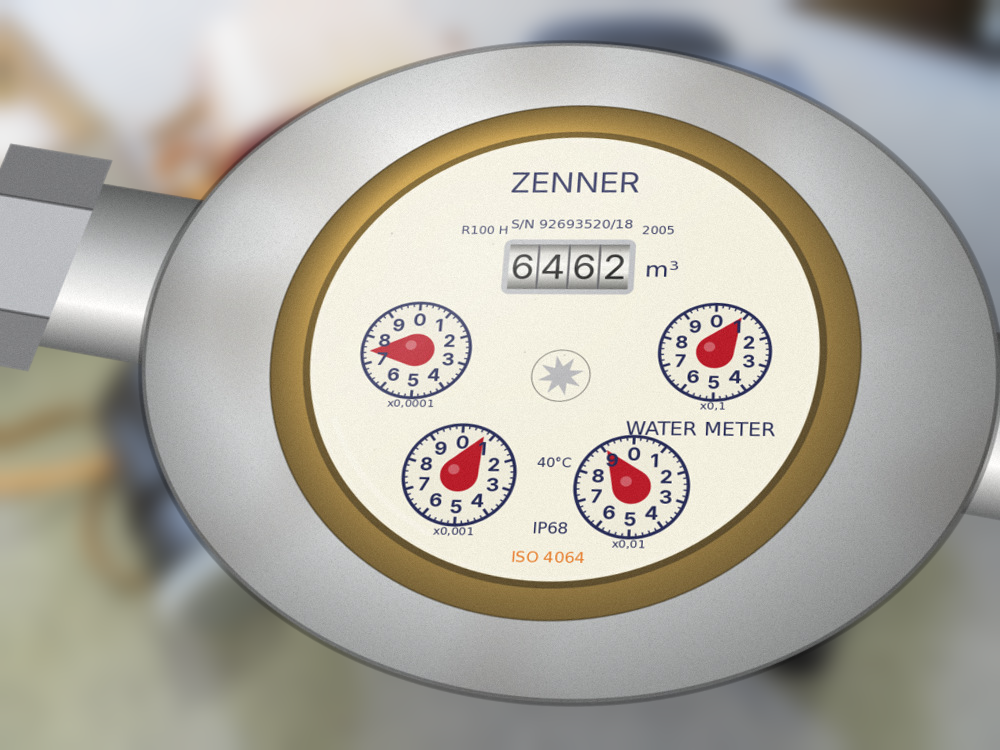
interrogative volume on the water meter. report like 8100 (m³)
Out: 6462.0907 (m³)
